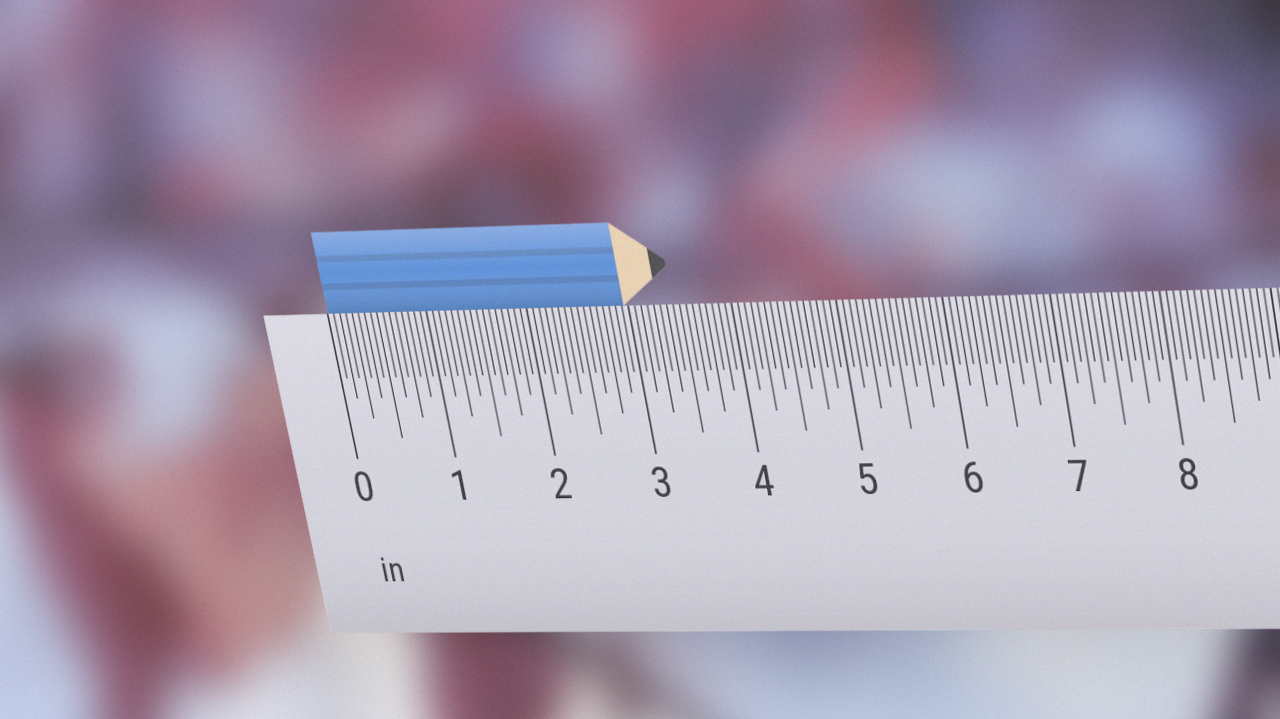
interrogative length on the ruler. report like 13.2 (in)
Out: 3.4375 (in)
